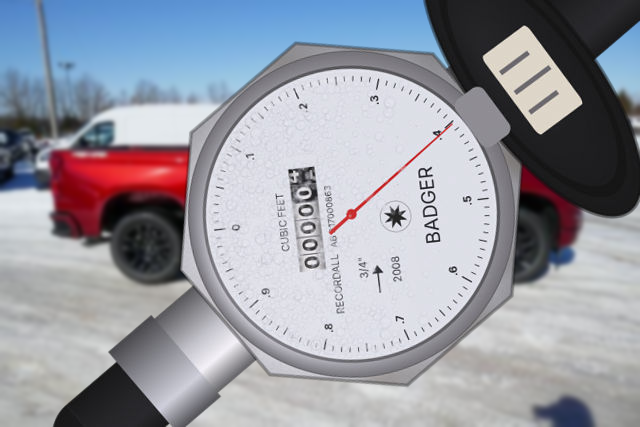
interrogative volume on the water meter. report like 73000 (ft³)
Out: 4.40 (ft³)
